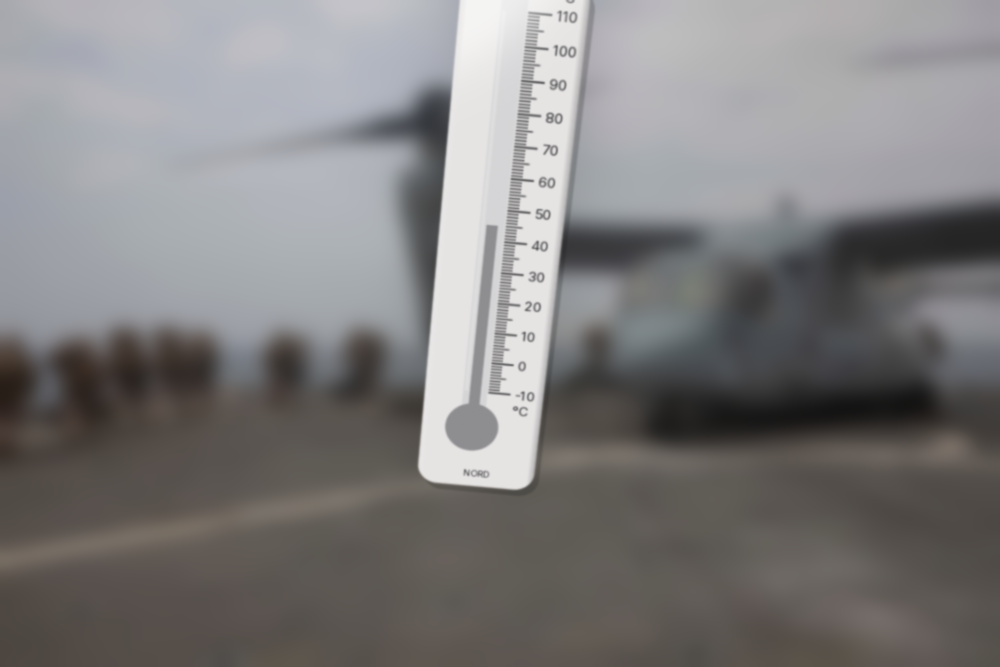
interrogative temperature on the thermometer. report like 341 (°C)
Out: 45 (°C)
